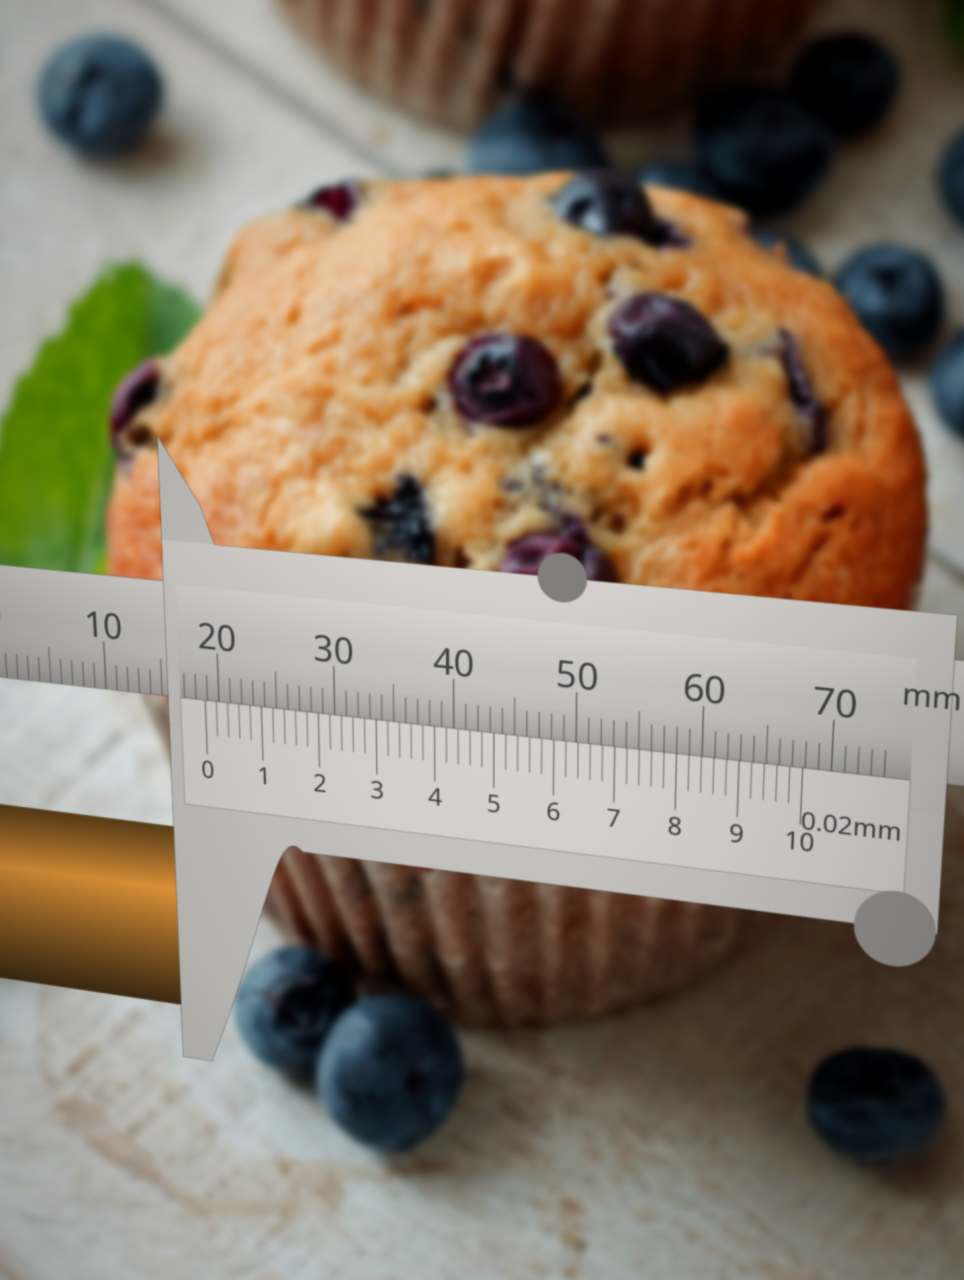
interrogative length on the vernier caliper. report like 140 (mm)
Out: 18.8 (mm)
